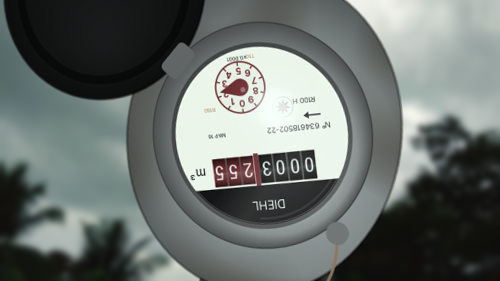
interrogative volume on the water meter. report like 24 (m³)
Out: 3.2552 (m³)
